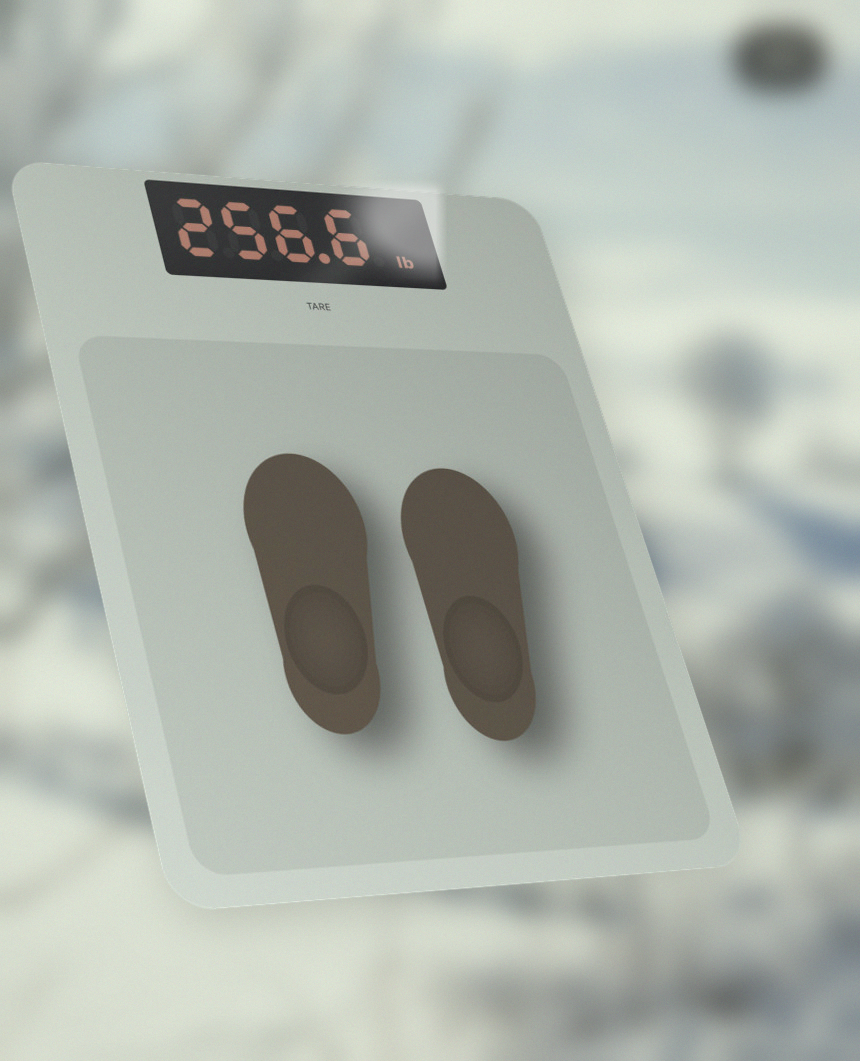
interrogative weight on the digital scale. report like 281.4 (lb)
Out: 256.6 (lb)
